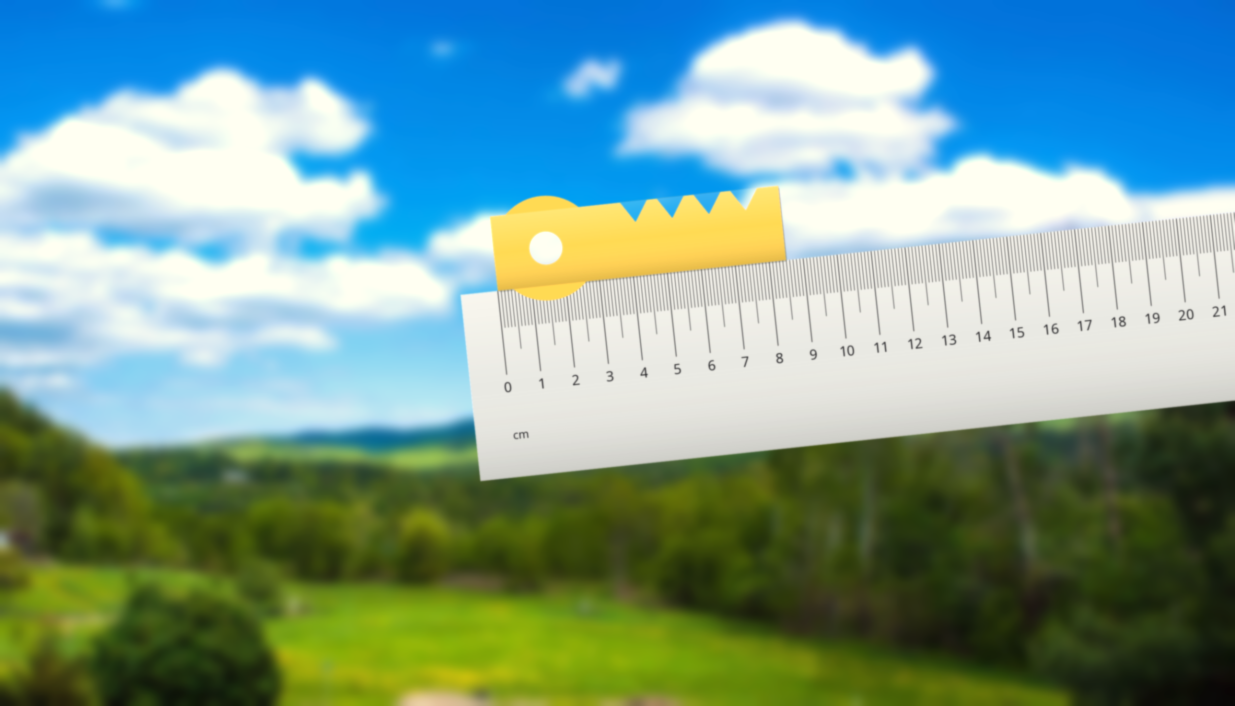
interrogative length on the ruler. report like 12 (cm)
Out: 8.5 (cm)
